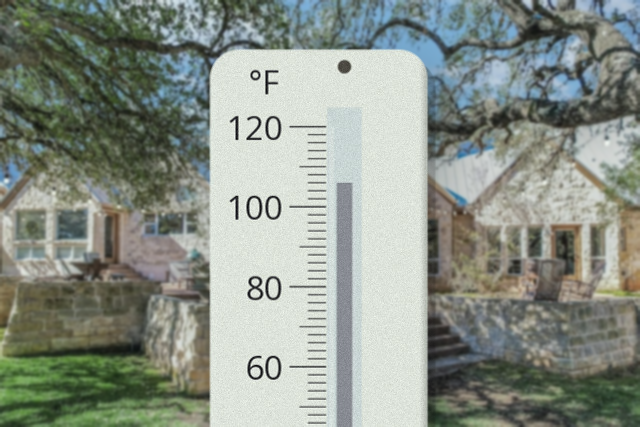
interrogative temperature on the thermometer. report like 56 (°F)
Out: 106 (°F)
